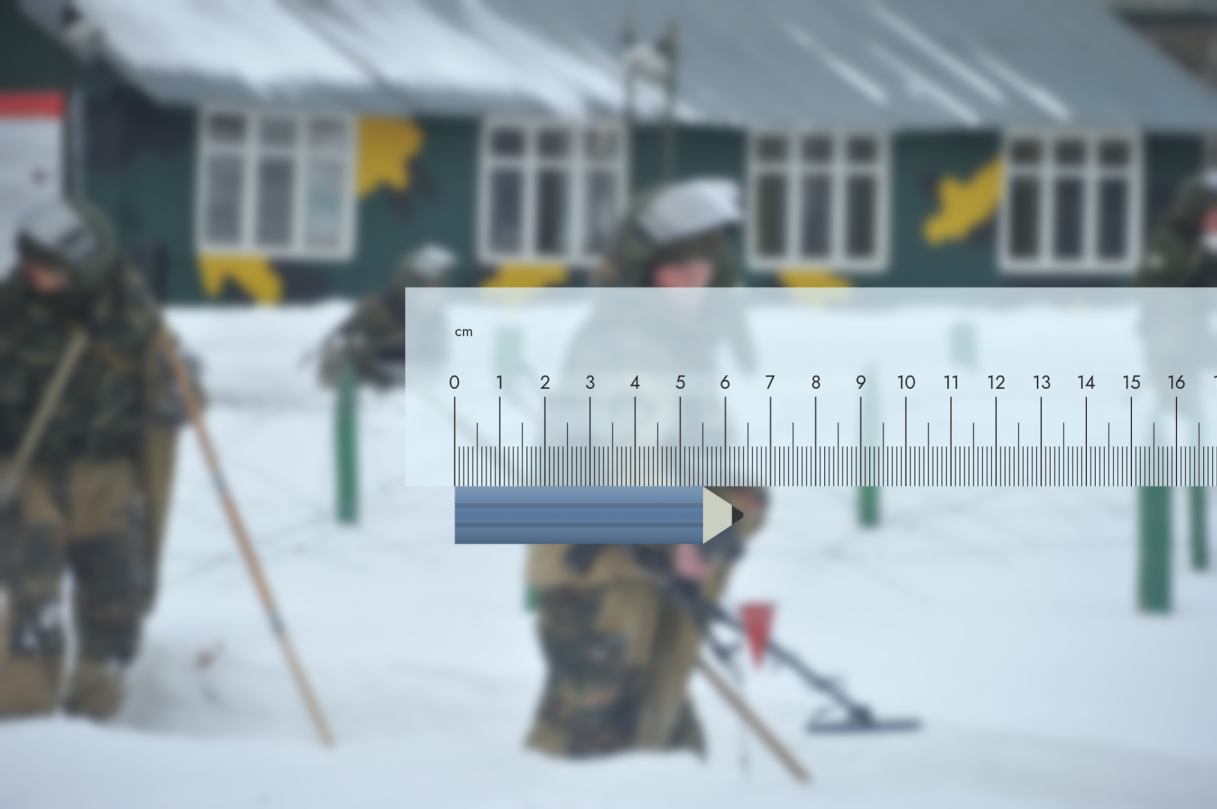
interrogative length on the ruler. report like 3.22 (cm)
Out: 6.4 (cm)
